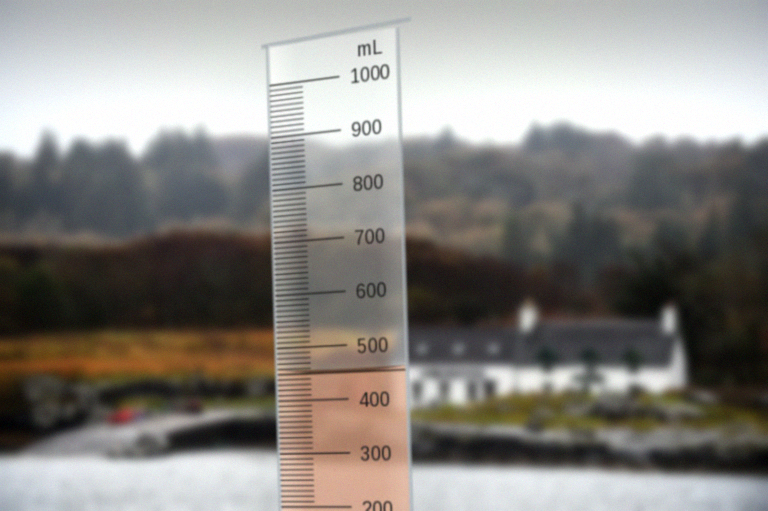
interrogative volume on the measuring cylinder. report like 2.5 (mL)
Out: 450 (mL)
